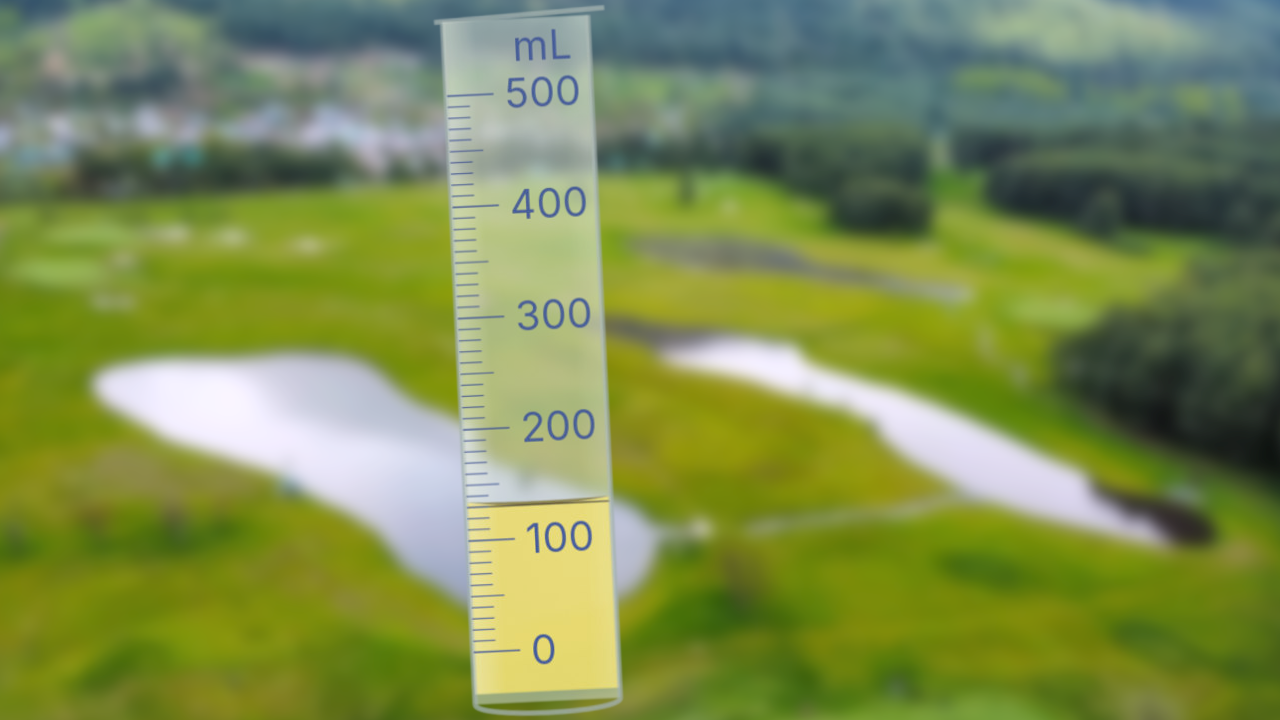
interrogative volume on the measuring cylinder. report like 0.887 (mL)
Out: 130 (mL)
